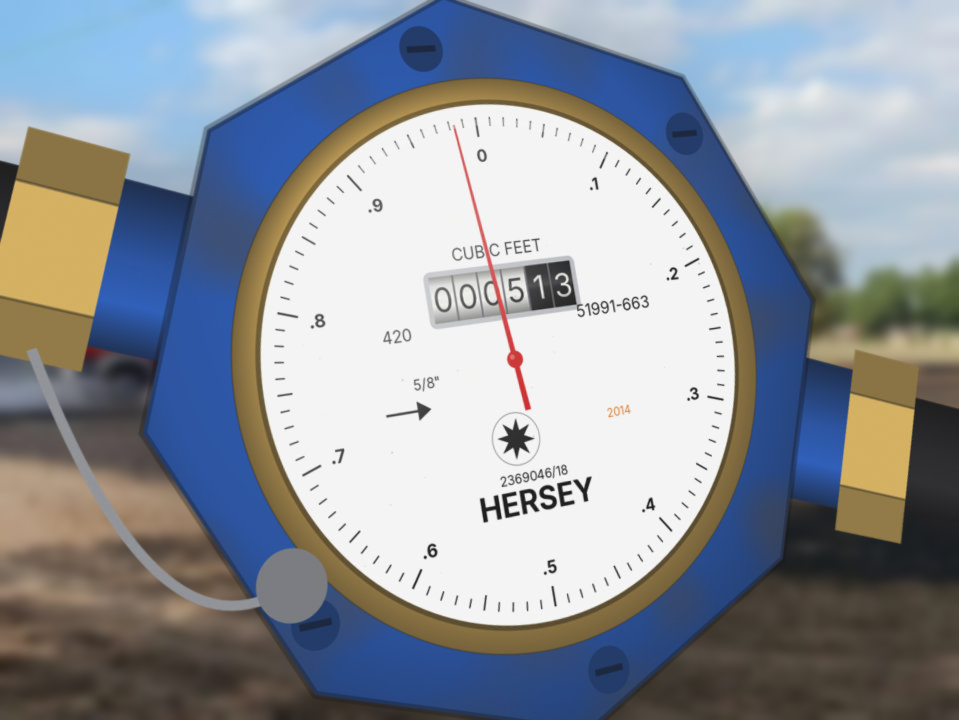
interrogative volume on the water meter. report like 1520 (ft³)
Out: 512.98 (ft³)
